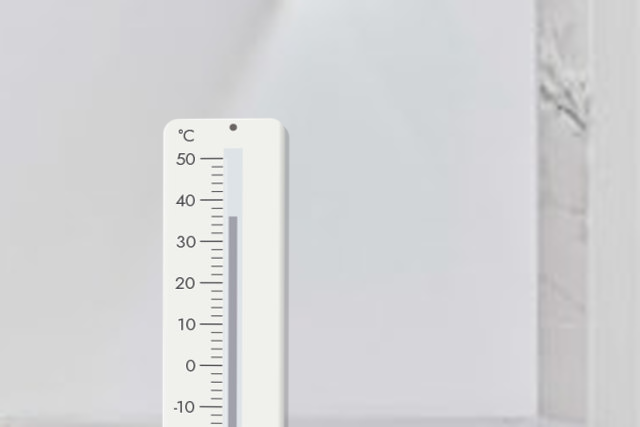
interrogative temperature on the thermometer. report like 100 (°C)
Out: 36 (°C)
